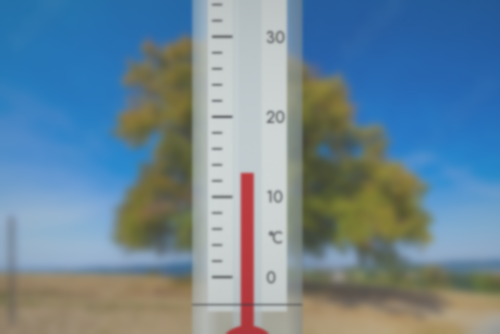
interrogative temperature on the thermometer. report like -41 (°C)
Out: 13 (°C)
